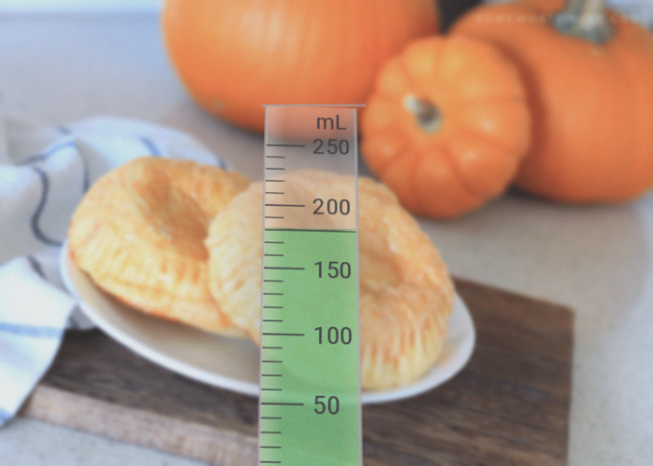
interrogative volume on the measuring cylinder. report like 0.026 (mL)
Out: 180 (mL)
